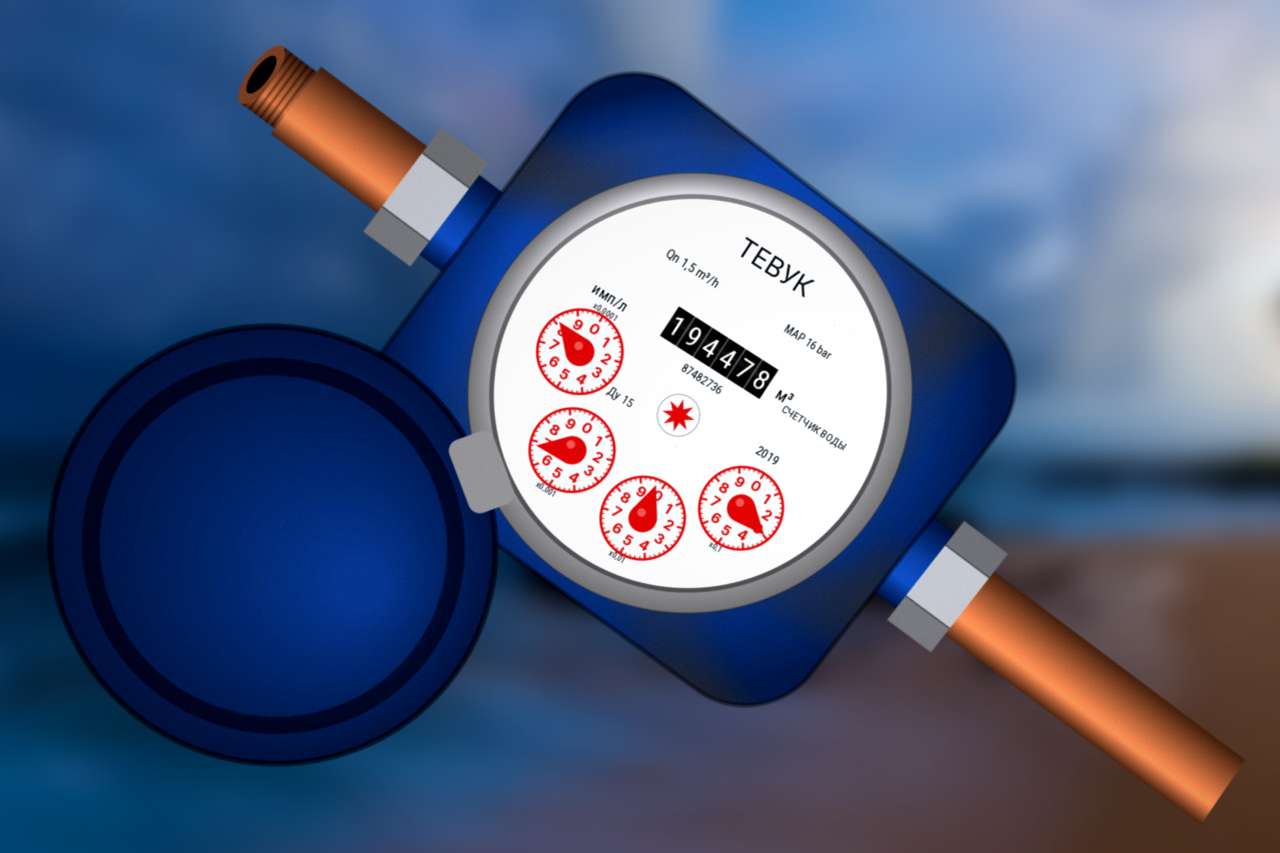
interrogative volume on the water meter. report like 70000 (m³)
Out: 194478.2968 (m³)
